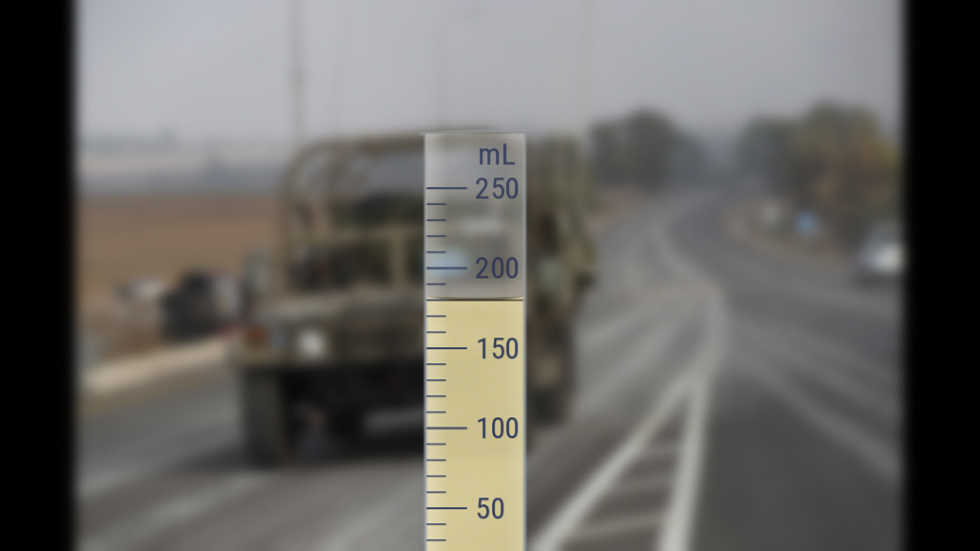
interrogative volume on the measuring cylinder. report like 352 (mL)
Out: 180 (mL)
